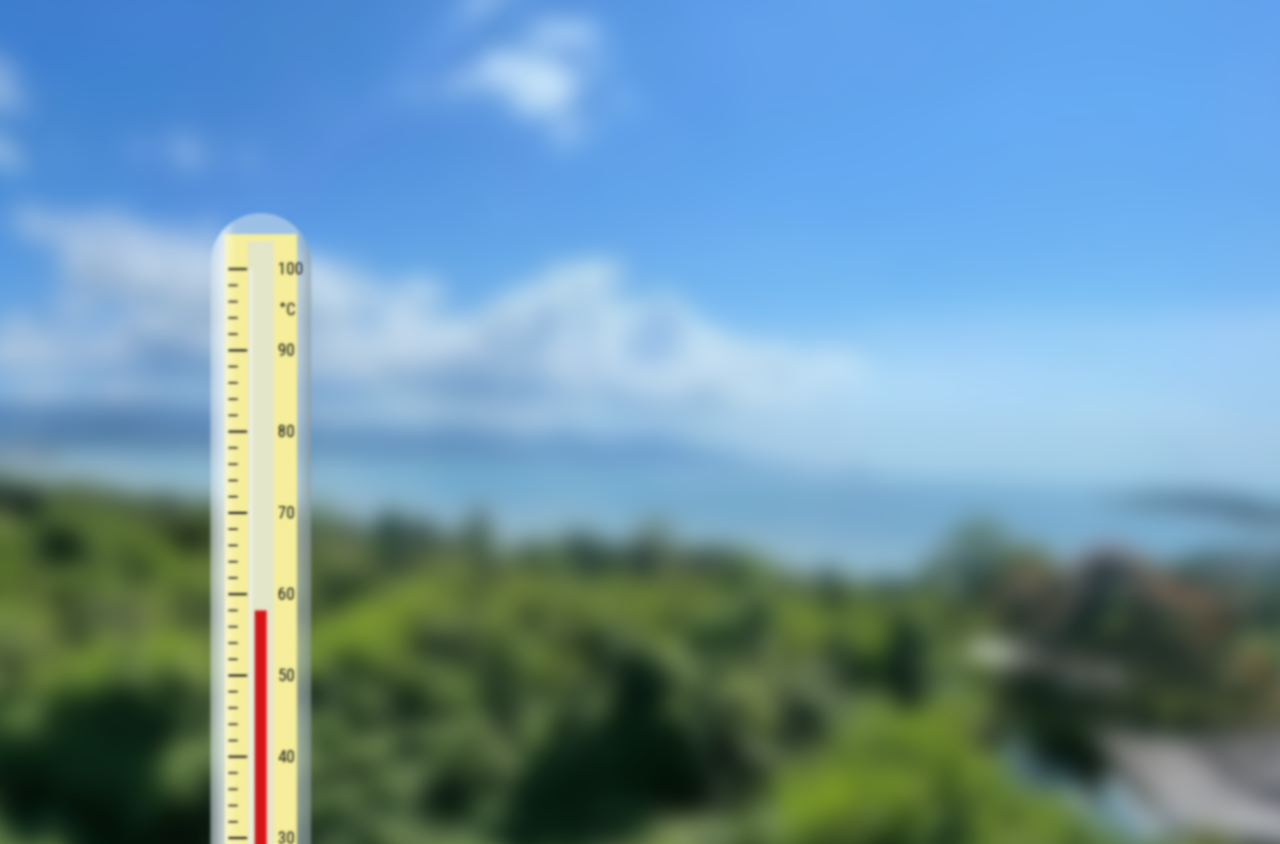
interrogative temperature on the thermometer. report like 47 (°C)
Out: 58 (°C)
